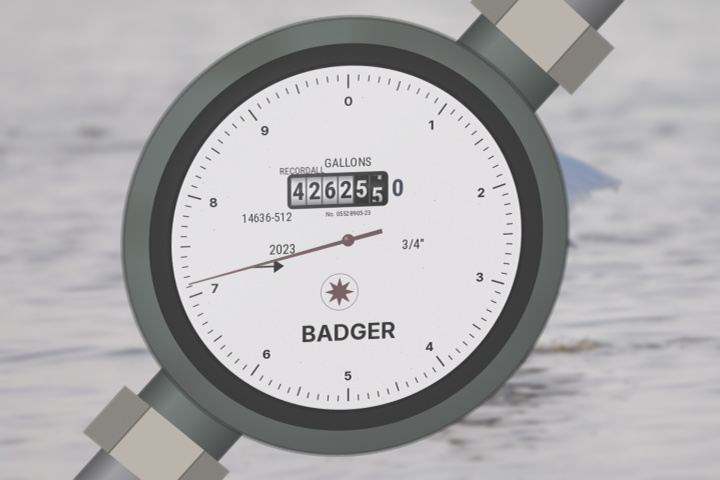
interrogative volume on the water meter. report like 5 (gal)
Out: 4262547.1 (gal)
